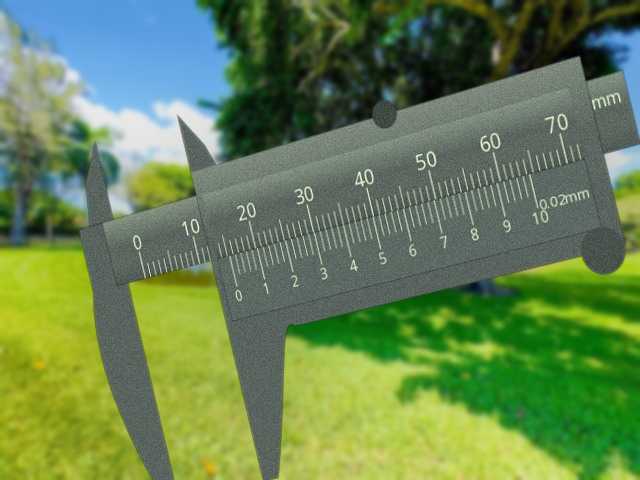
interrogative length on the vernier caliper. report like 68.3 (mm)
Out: 15.4 (mm)
